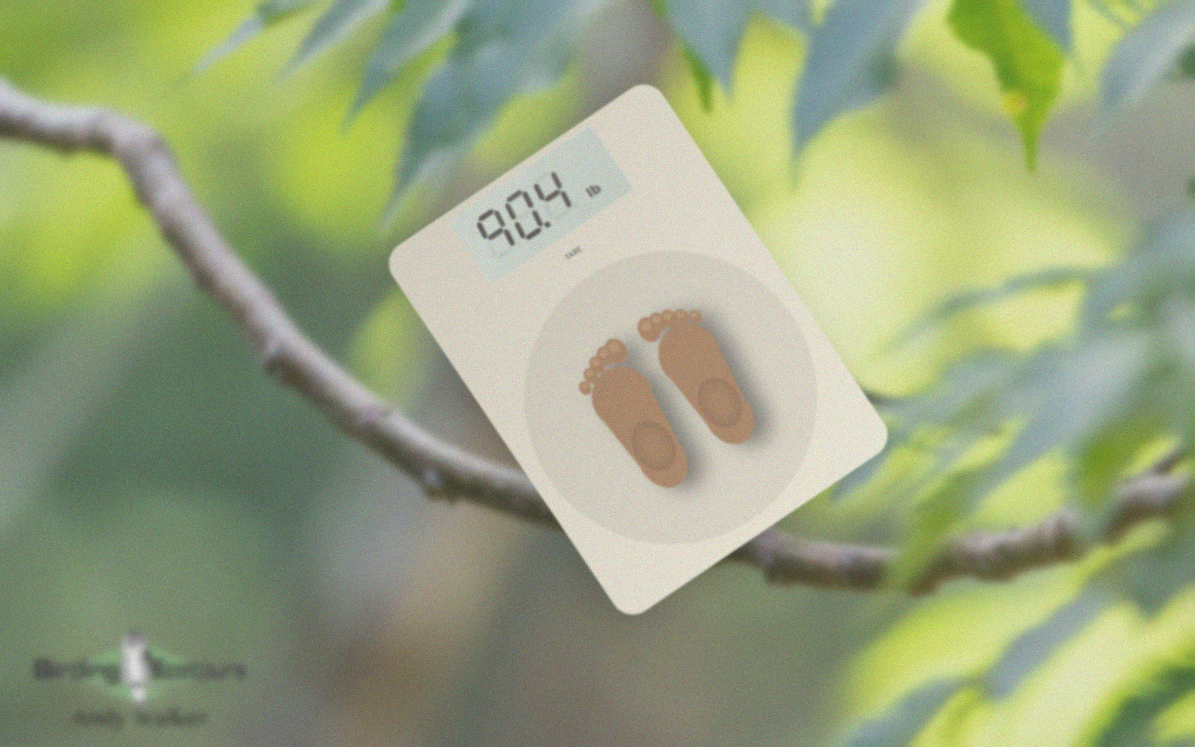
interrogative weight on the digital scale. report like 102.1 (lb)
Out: 90.4 (lb)
